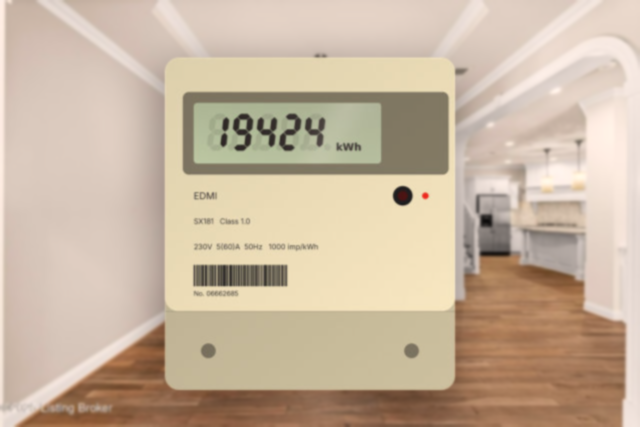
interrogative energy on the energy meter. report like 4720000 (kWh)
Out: 19424 (kWh)
